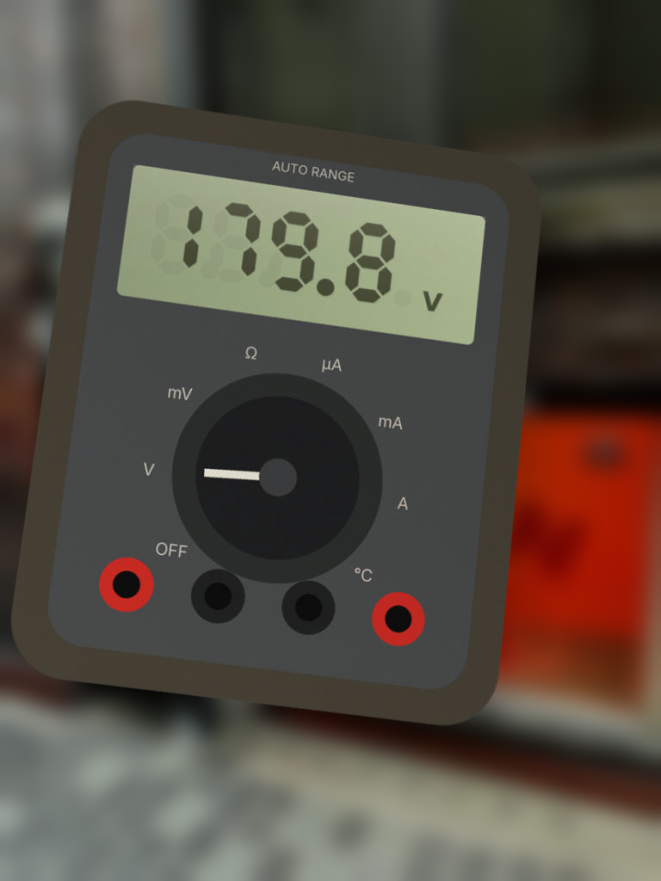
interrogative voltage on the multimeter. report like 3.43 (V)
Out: 179.8 (V)
